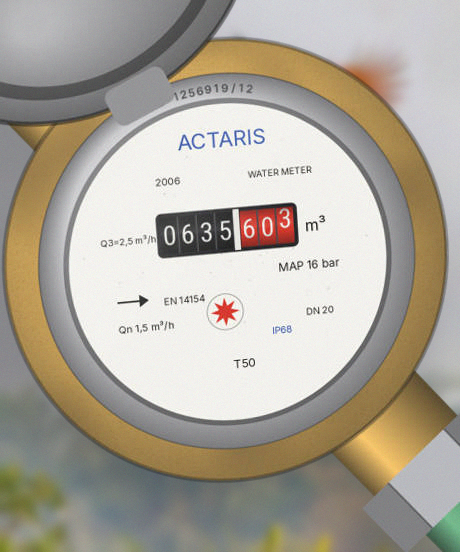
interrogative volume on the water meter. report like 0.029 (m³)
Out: 635.603 (m³)
